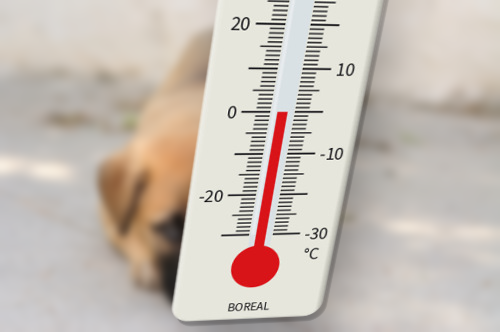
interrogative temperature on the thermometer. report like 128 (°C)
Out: 0 (°C)
